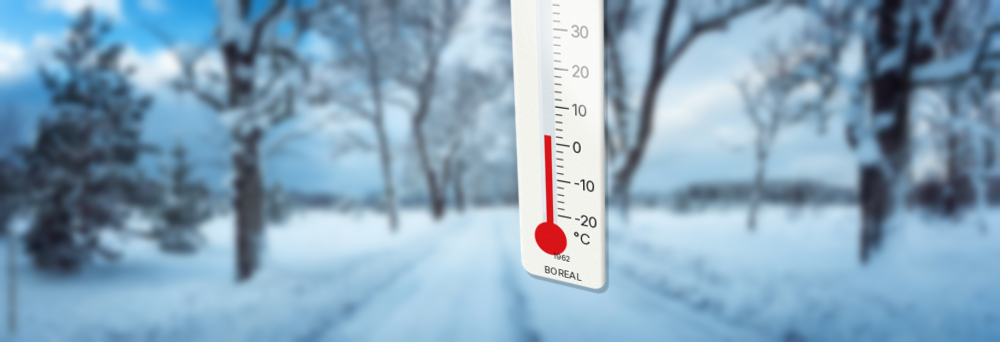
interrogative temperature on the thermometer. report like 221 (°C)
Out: 2 (°C)
